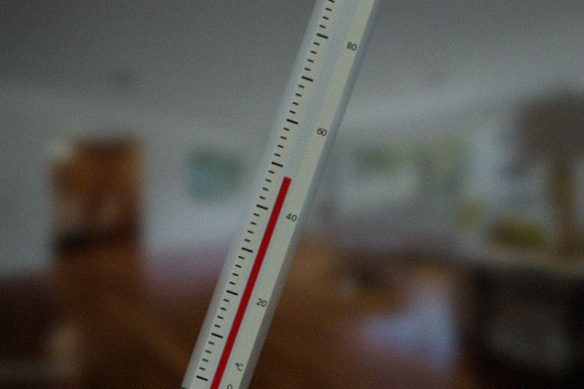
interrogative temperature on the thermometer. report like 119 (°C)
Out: 48 (°C)
